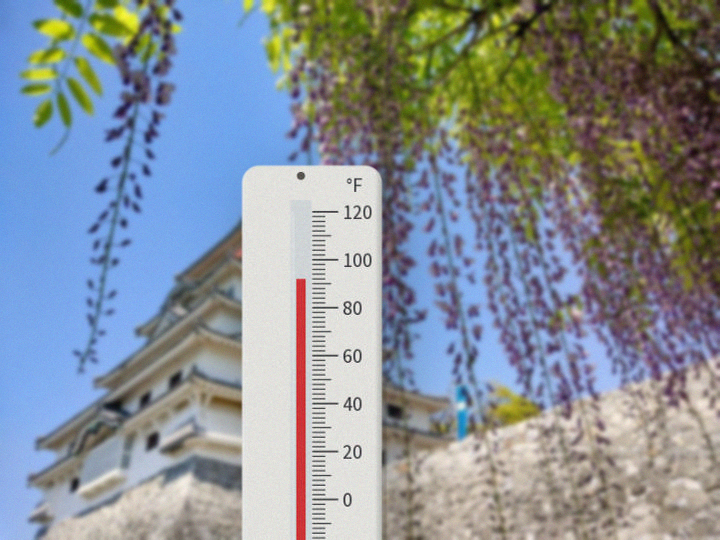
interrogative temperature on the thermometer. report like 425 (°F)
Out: 92 (°F)
